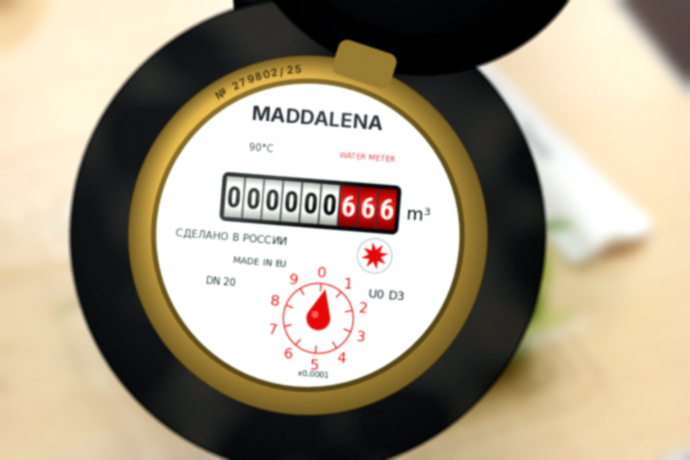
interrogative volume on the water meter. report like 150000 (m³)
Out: 0.6660 (m³)
